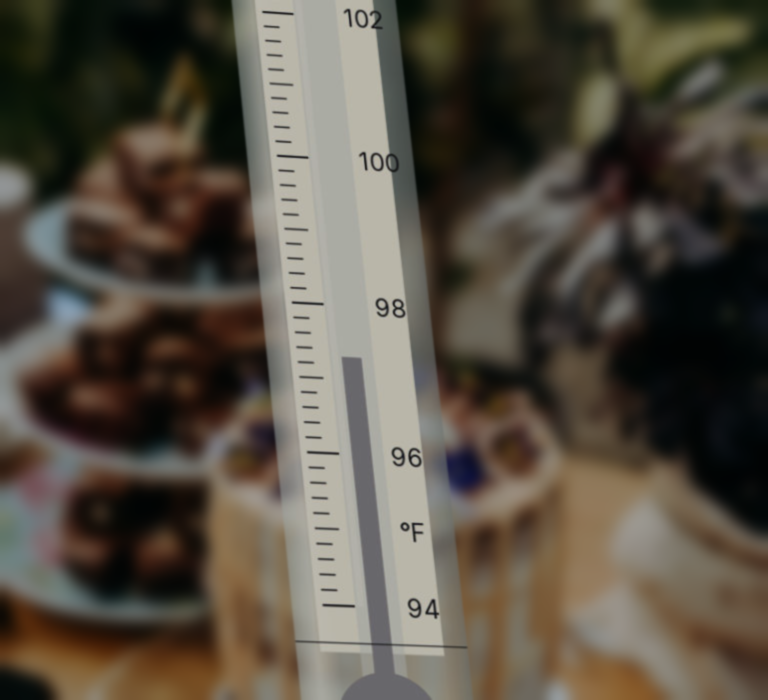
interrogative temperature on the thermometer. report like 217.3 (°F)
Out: 97.3 (°F)
